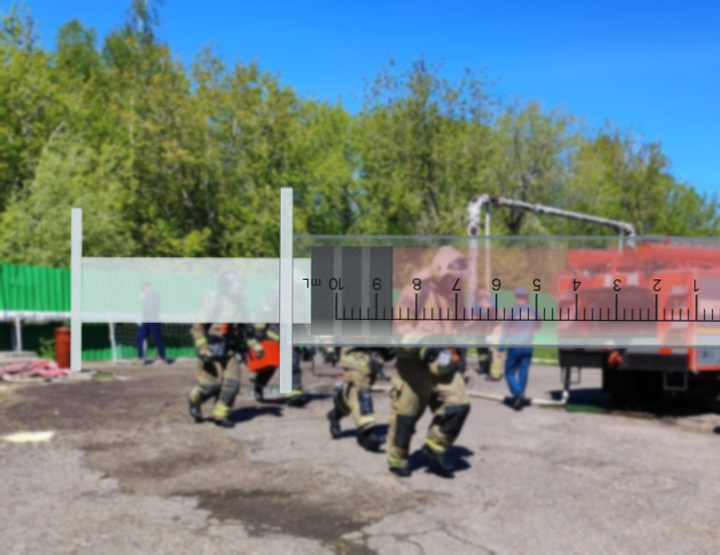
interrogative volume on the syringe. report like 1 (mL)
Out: 8.6 (mL)
